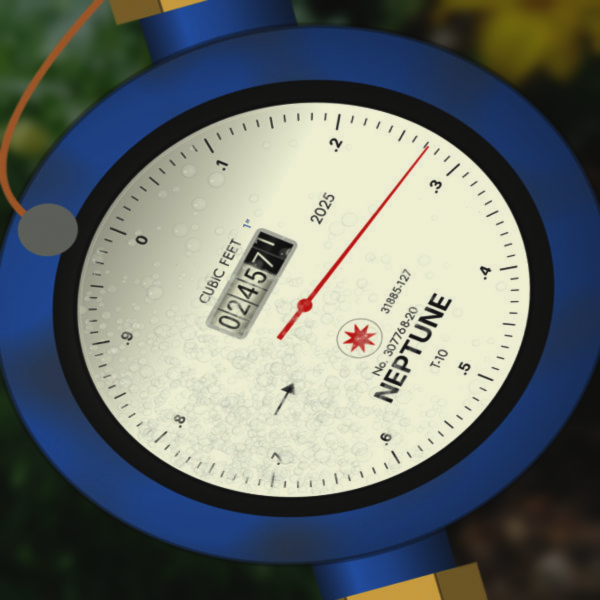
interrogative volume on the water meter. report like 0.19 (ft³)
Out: 24571.27 (ft³)
